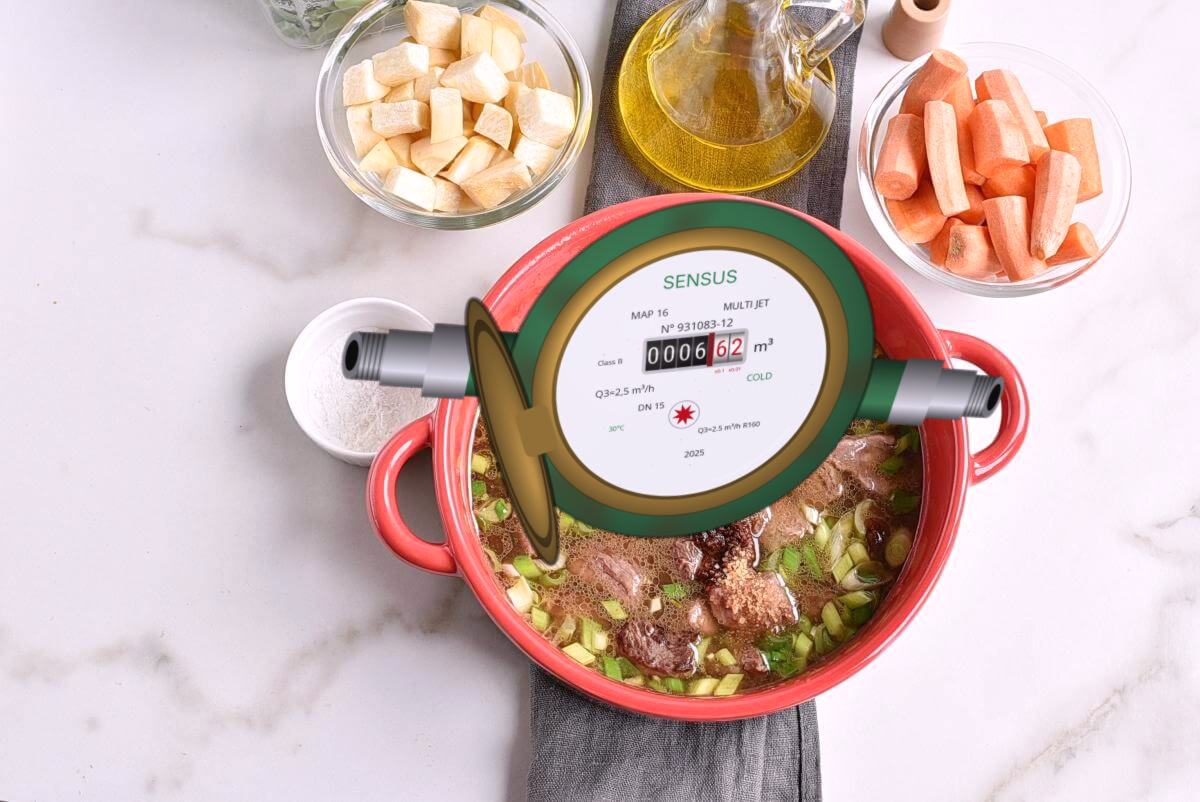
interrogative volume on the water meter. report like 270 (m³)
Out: 6.62 (m³)
